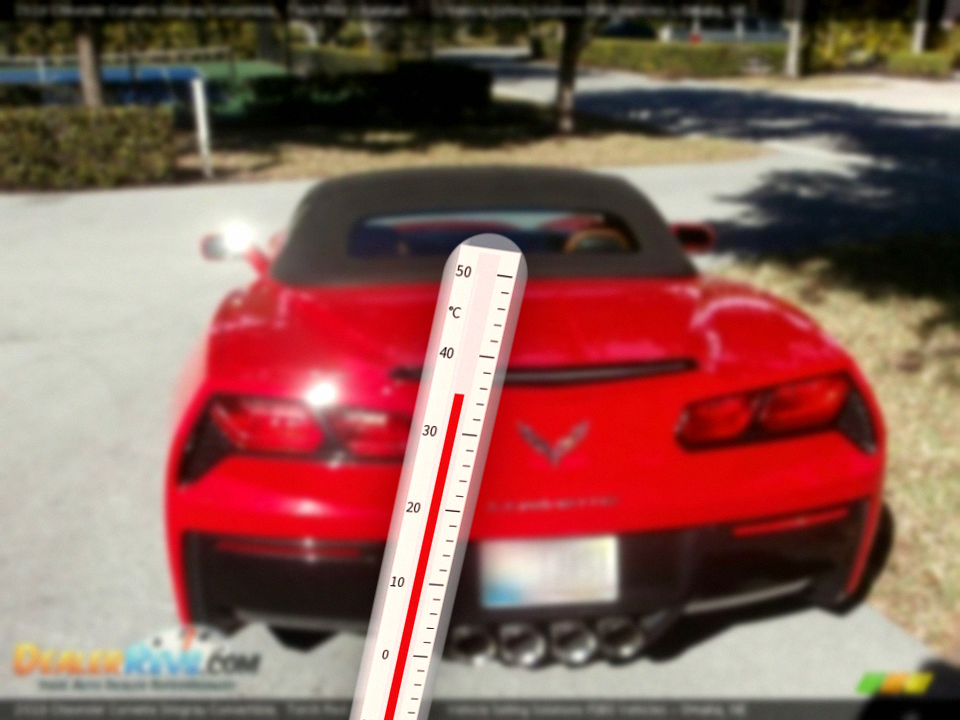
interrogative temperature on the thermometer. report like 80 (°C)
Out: 35 (°C)
